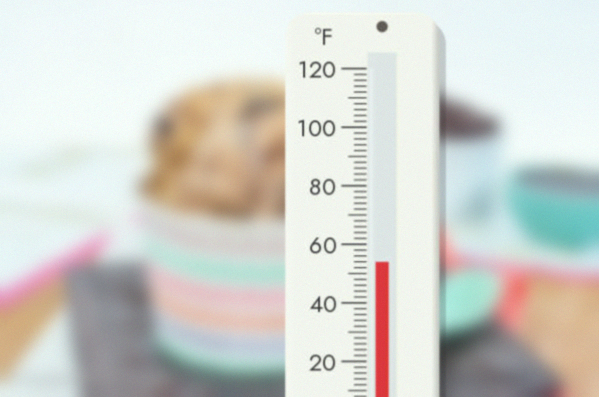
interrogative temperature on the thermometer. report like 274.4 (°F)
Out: 54 (°F)
